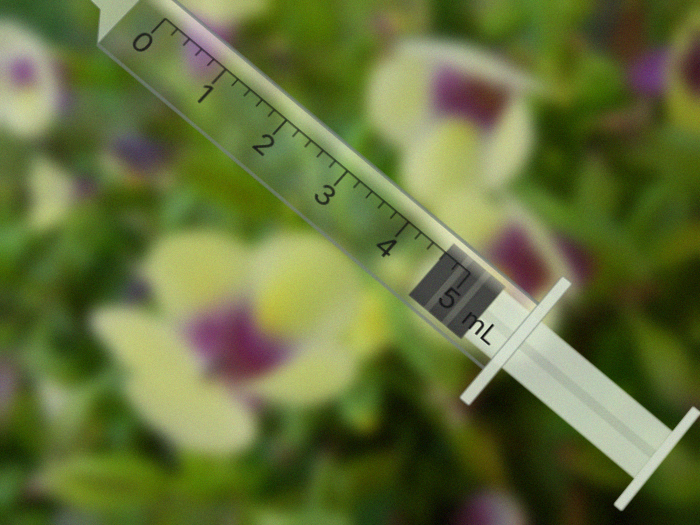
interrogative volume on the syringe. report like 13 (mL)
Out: 4.6 (mL)
